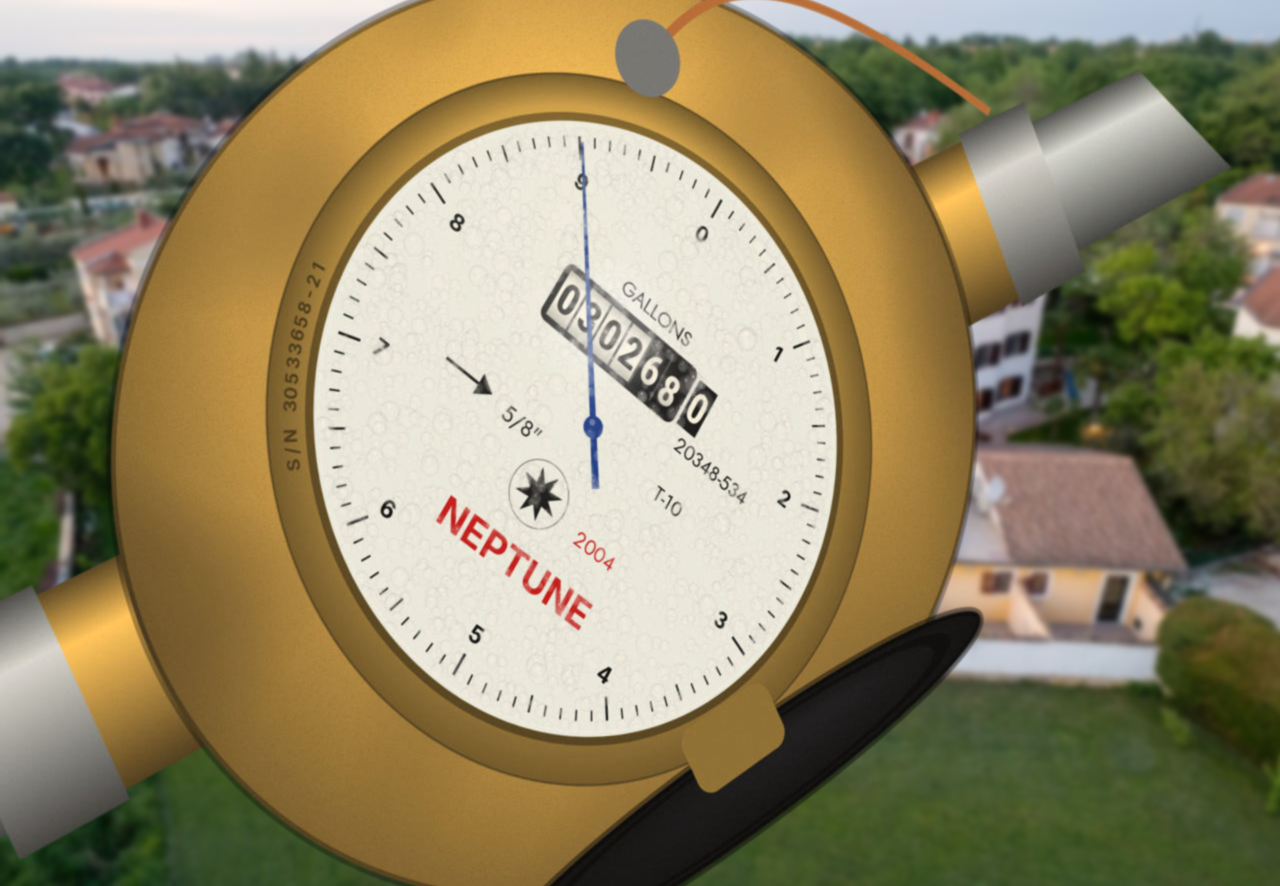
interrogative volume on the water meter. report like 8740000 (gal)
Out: 302679.0 (gal)
